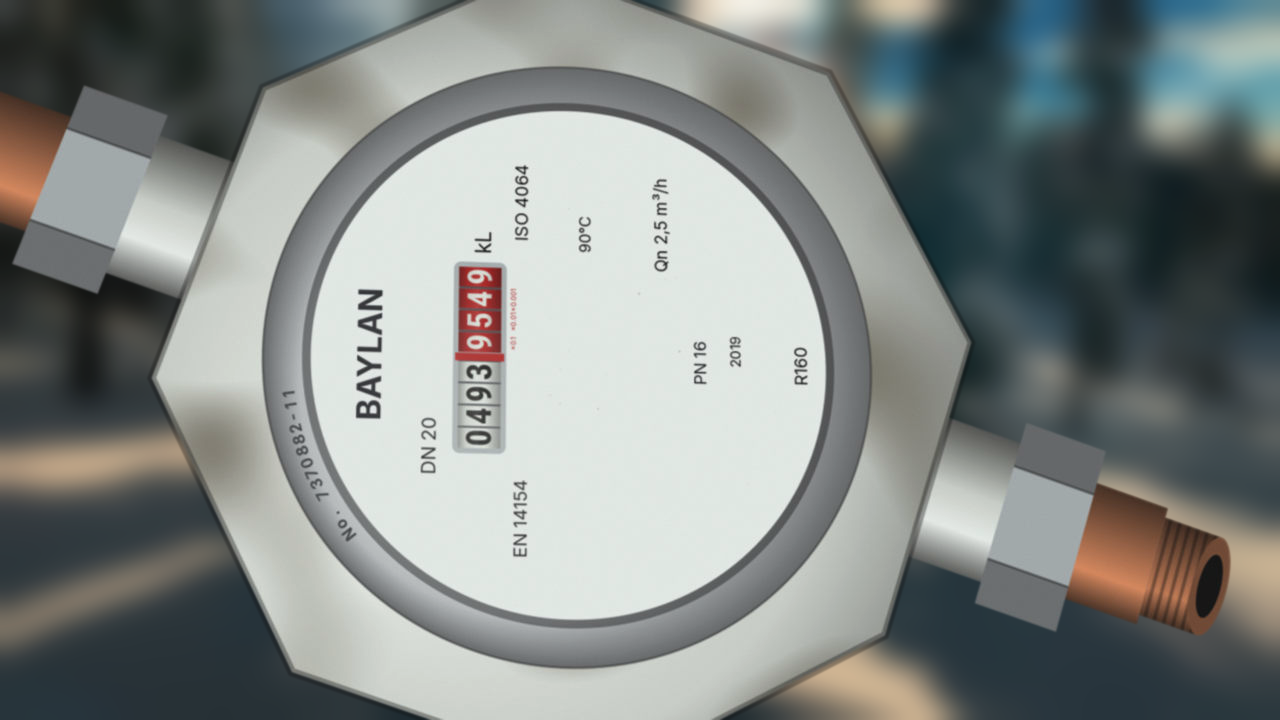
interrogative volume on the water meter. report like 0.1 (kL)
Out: 493.9549 (kL)
